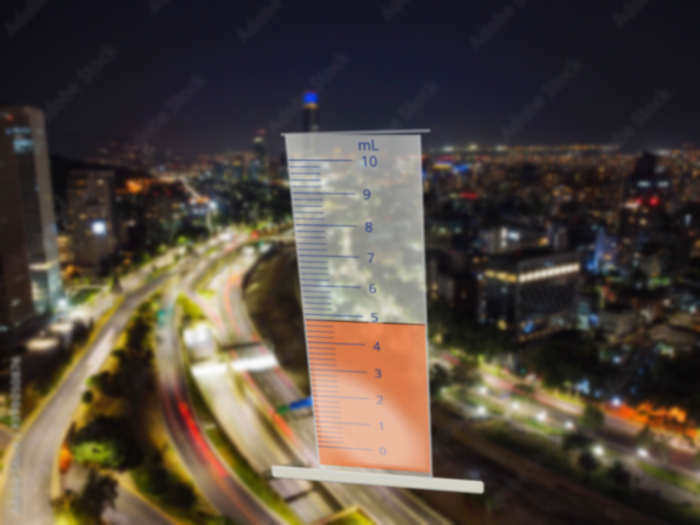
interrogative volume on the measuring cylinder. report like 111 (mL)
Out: 4.8 (mL)
